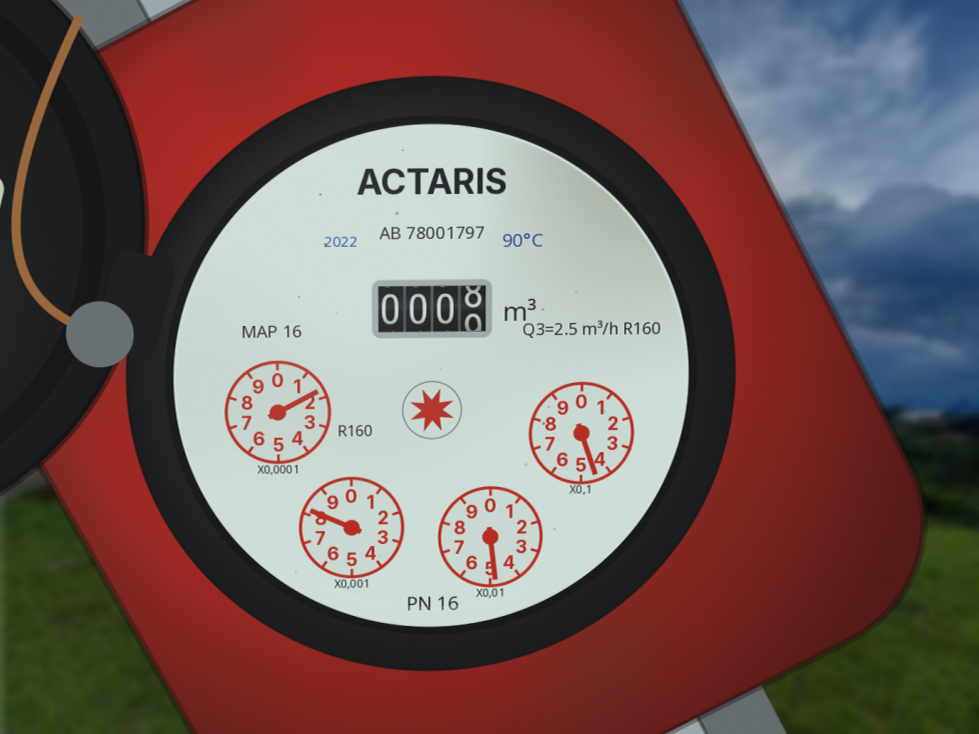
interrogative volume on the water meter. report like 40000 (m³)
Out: 8.4481 (m³)
